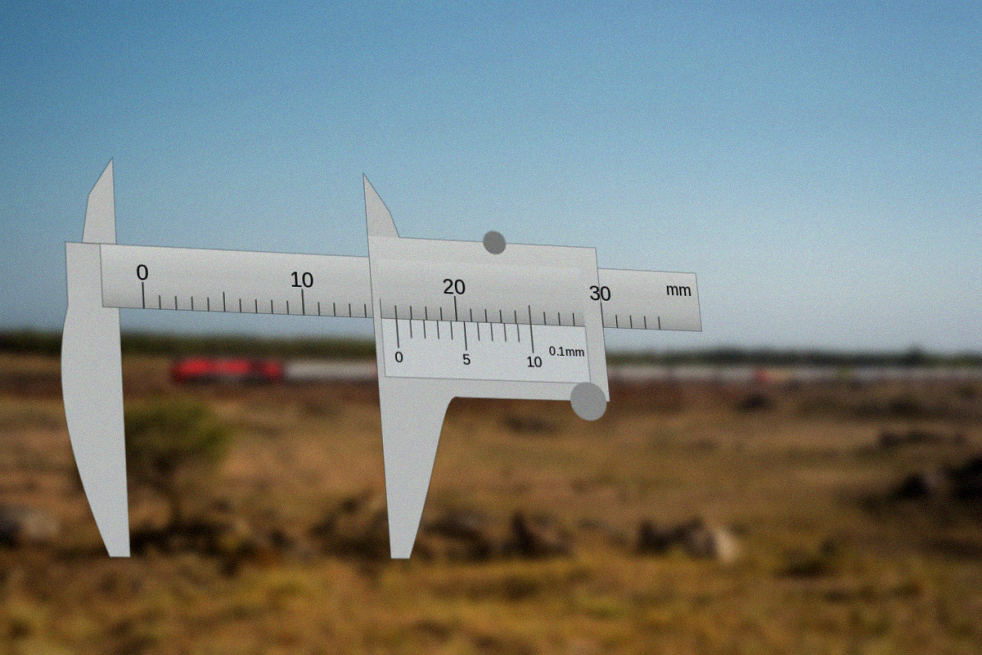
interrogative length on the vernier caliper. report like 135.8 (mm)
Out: 16.0 (mm)
